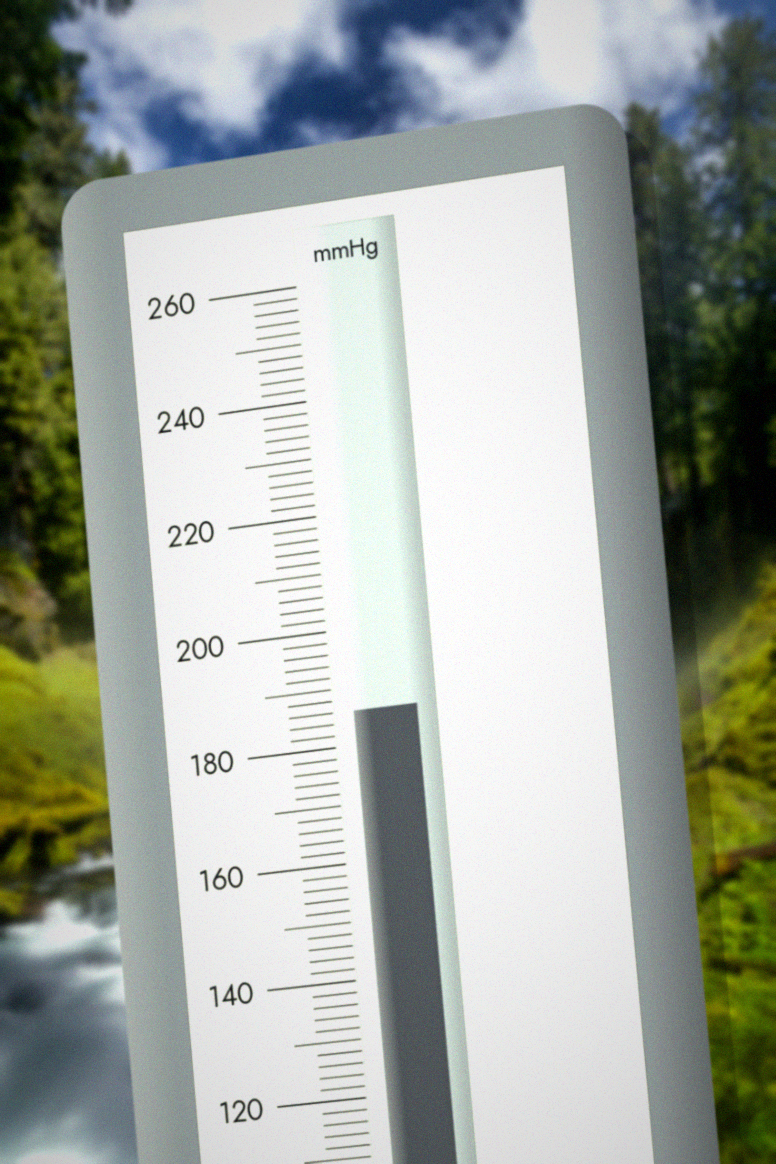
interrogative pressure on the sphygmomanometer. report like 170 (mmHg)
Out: 186 (mmHg)
